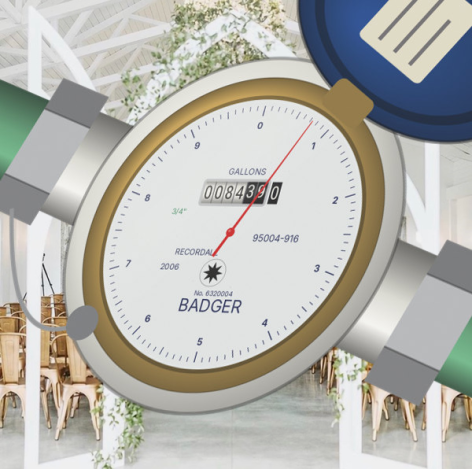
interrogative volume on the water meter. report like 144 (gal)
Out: 84390.7 (gal)
